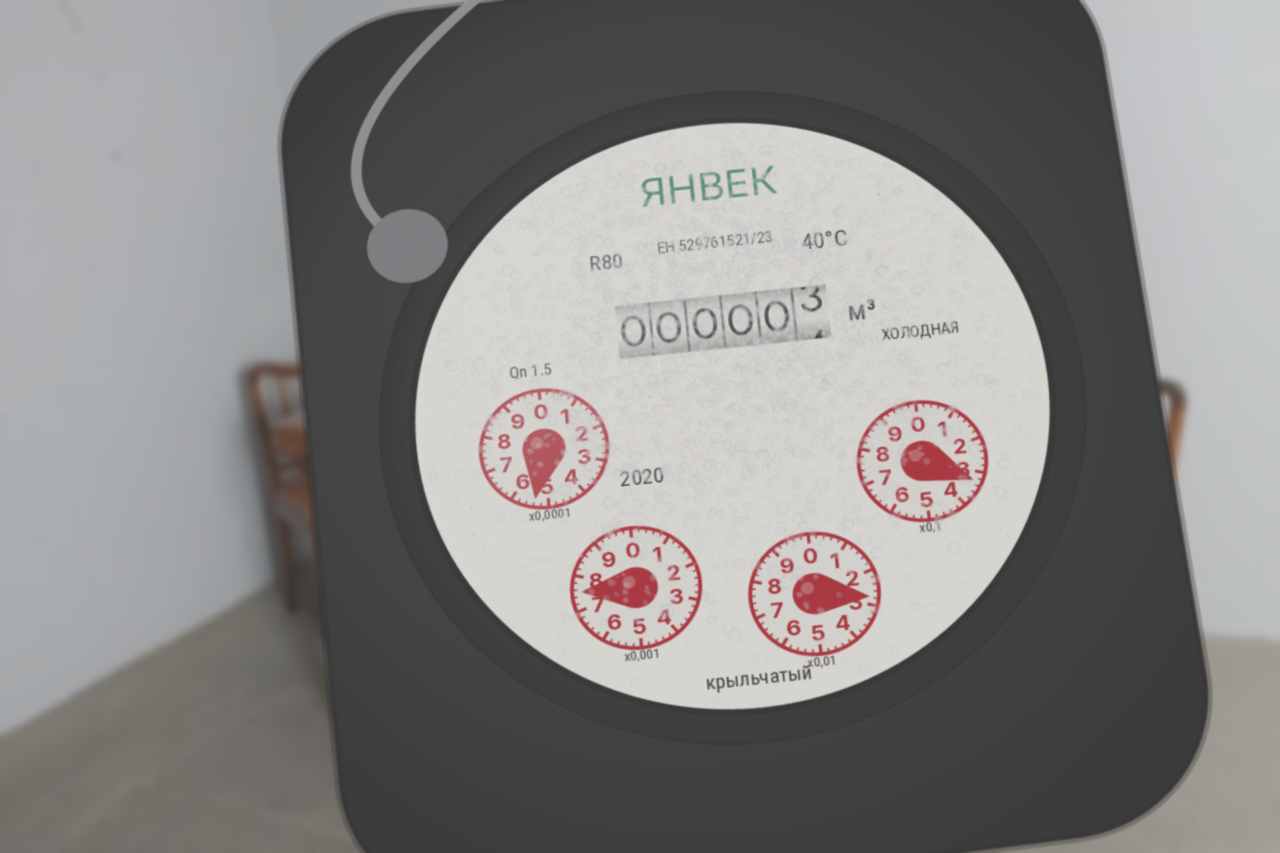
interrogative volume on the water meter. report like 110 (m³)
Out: 3.3275 (m³)
